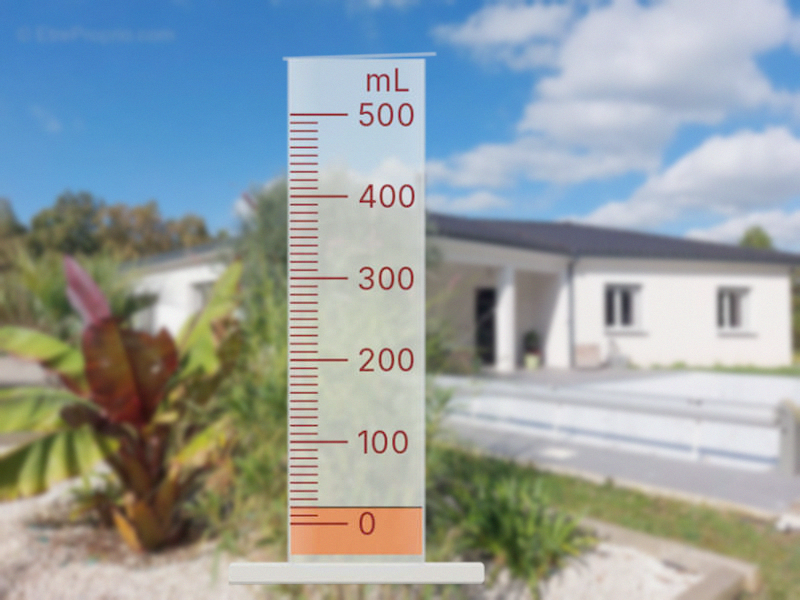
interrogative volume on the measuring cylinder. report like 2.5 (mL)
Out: 20 (mL)
